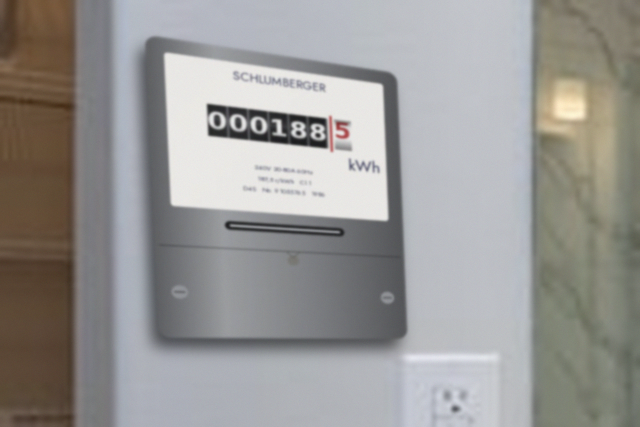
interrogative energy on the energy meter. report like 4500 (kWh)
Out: 188.5 (kWh)
